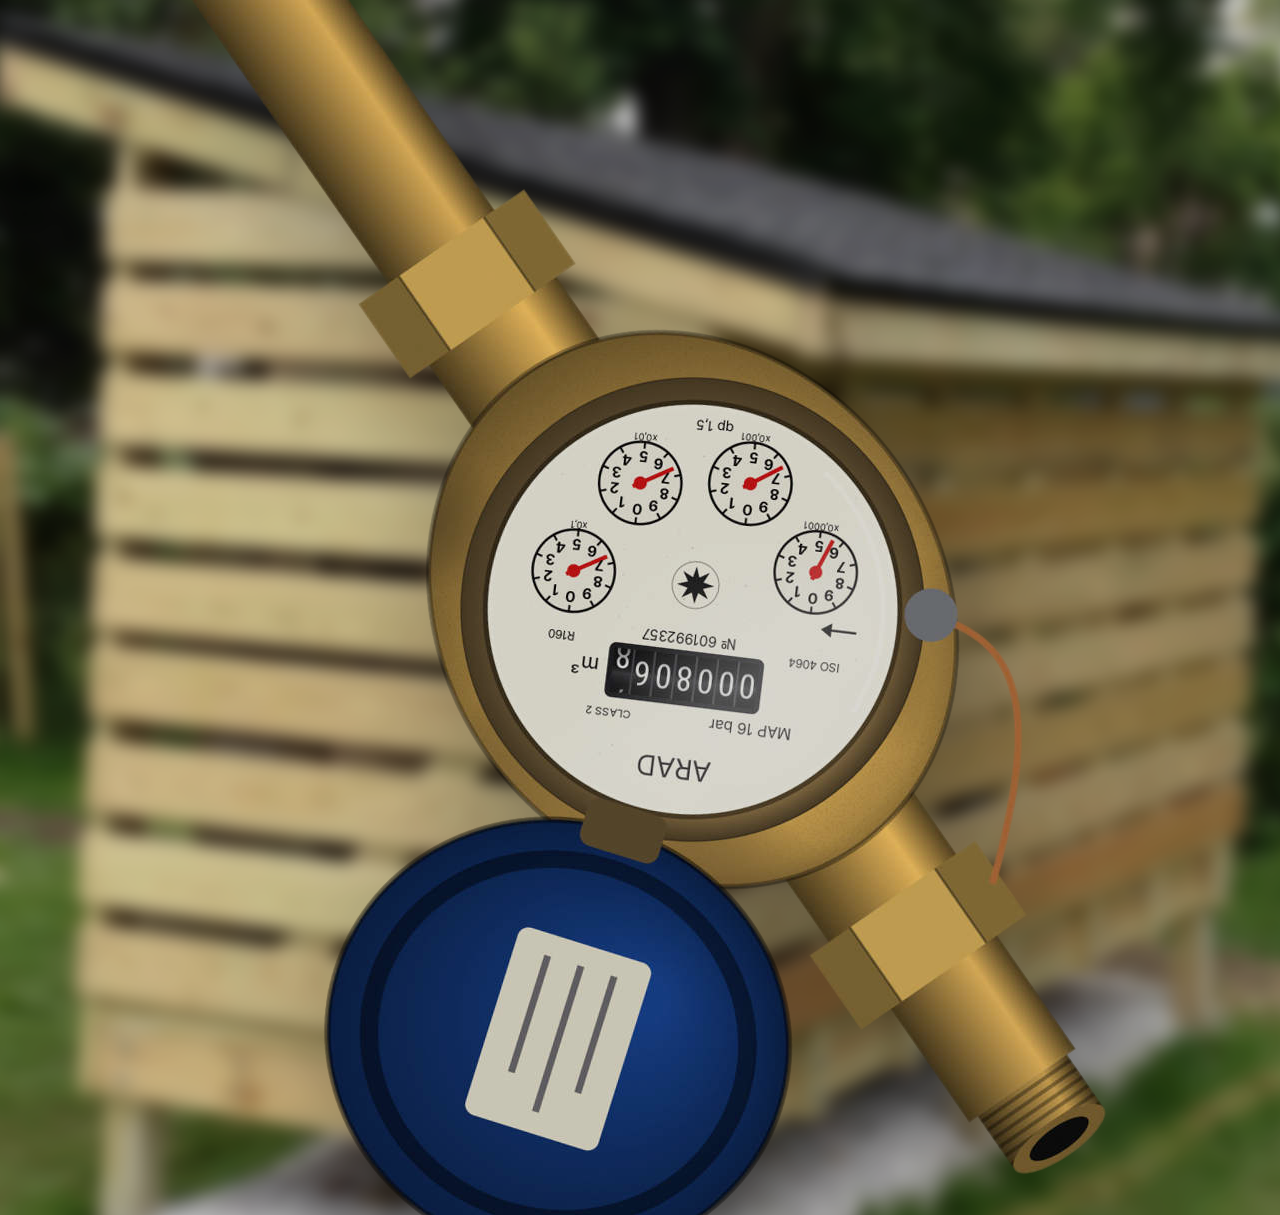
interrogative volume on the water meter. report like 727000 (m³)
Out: 8067.6665 (m³)
